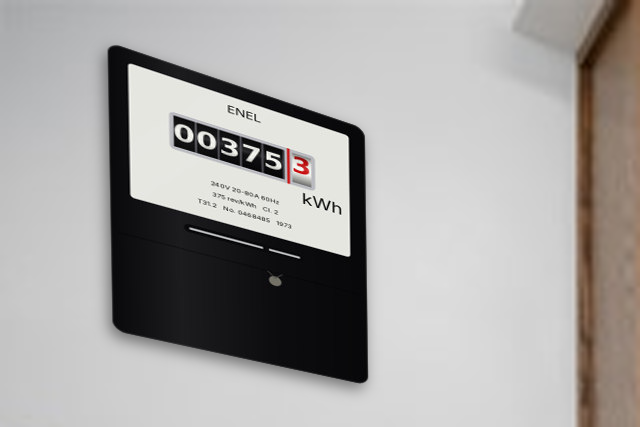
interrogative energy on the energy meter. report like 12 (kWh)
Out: 375.3 (kWh)
